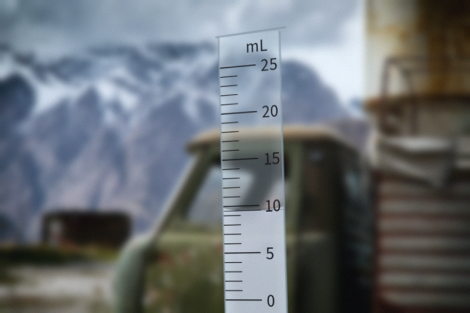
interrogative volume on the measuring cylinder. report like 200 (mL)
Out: 9.5 (mL)
